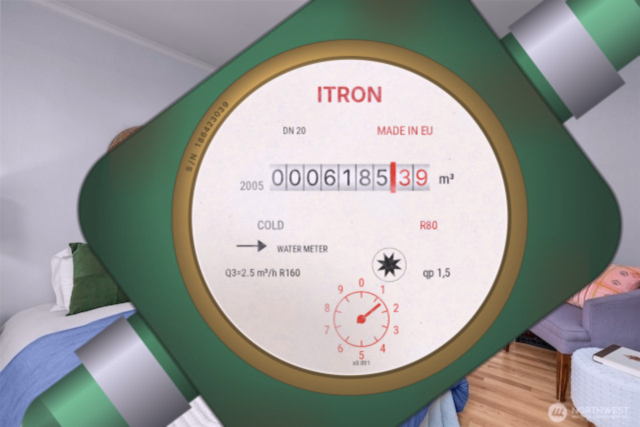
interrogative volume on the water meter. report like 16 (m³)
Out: 6185.391 (m³)
